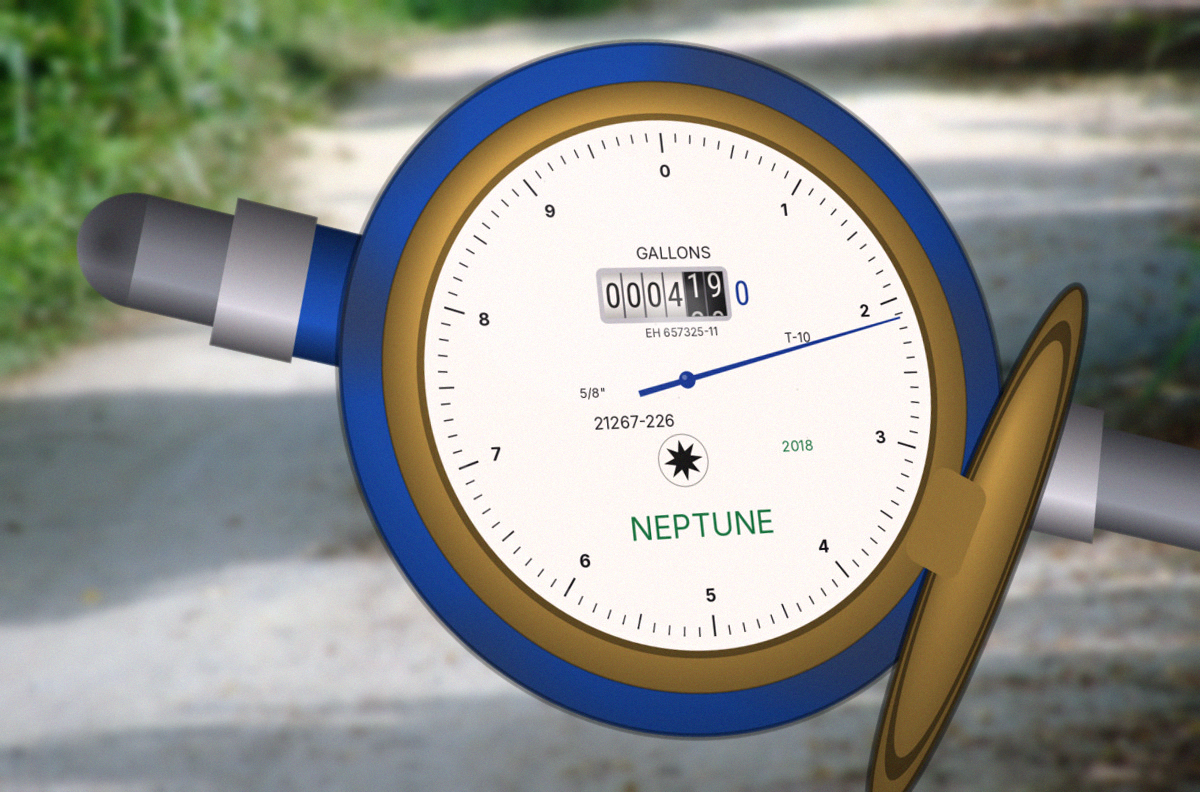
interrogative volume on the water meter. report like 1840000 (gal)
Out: 4192.1 (gal)
